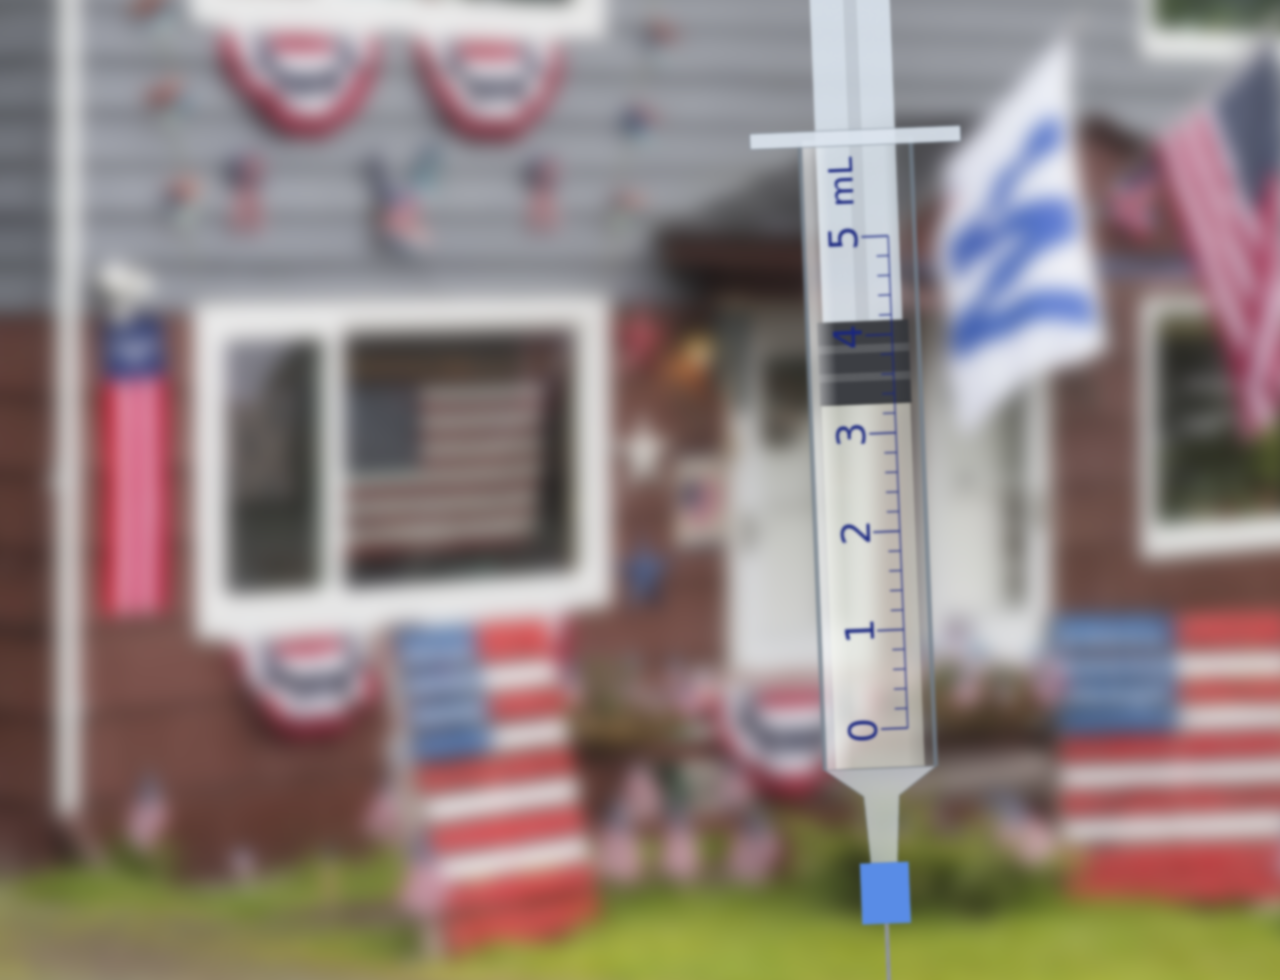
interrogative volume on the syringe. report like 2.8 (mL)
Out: 3.3 (mL)
